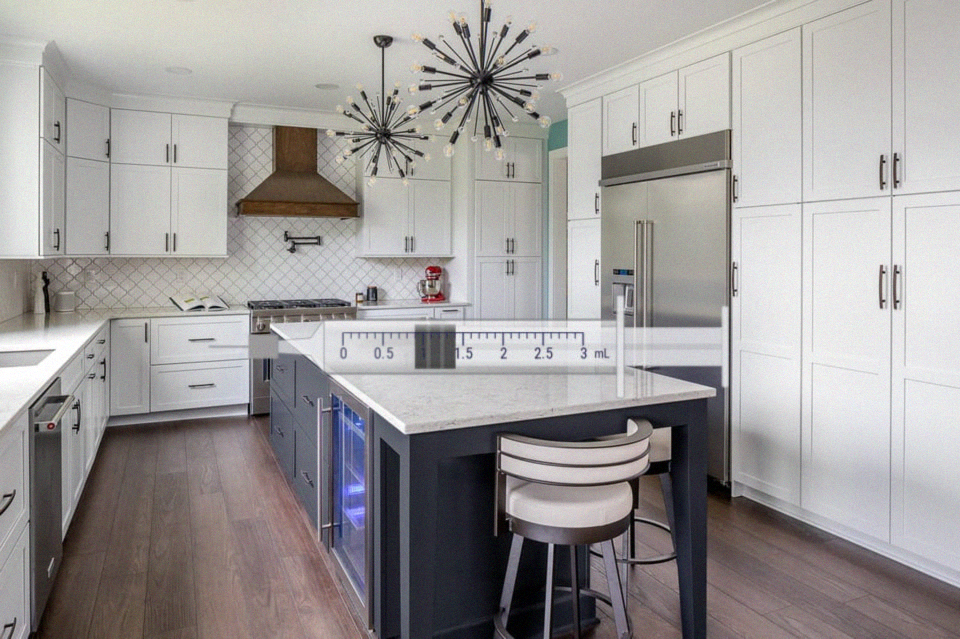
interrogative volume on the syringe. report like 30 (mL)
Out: 0.9 (mL)
